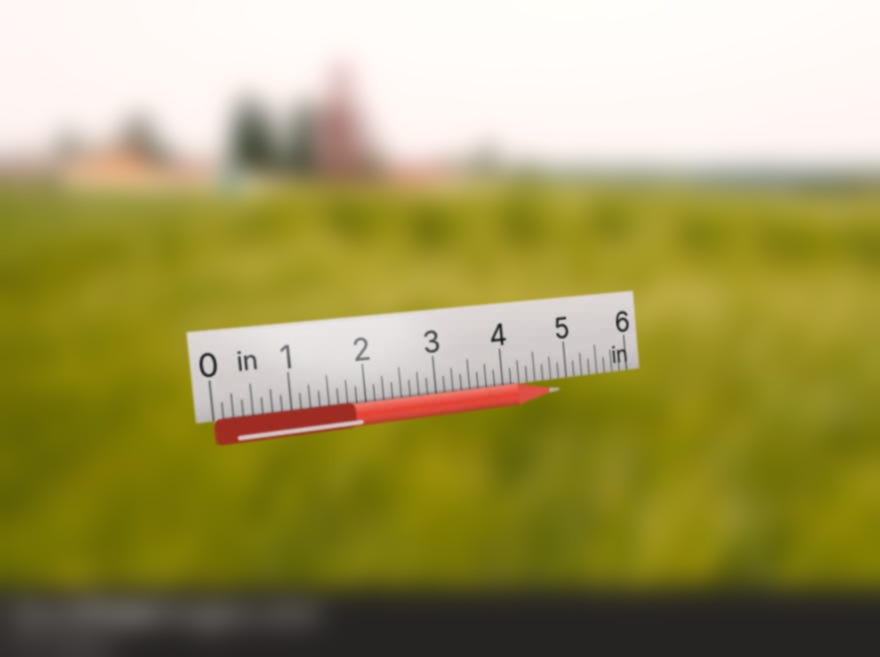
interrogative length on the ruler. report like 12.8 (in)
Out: 4.875 (in)
